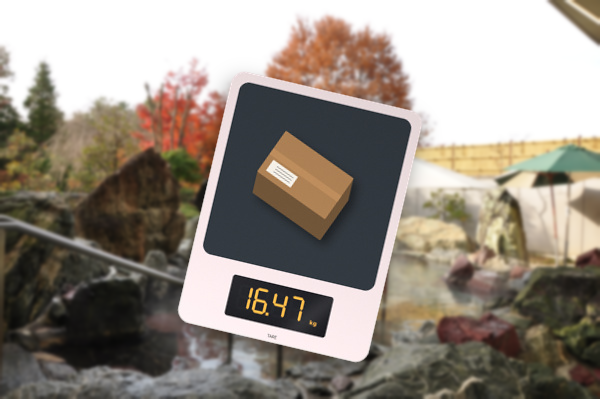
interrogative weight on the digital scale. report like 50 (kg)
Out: 16.47 (kg)
